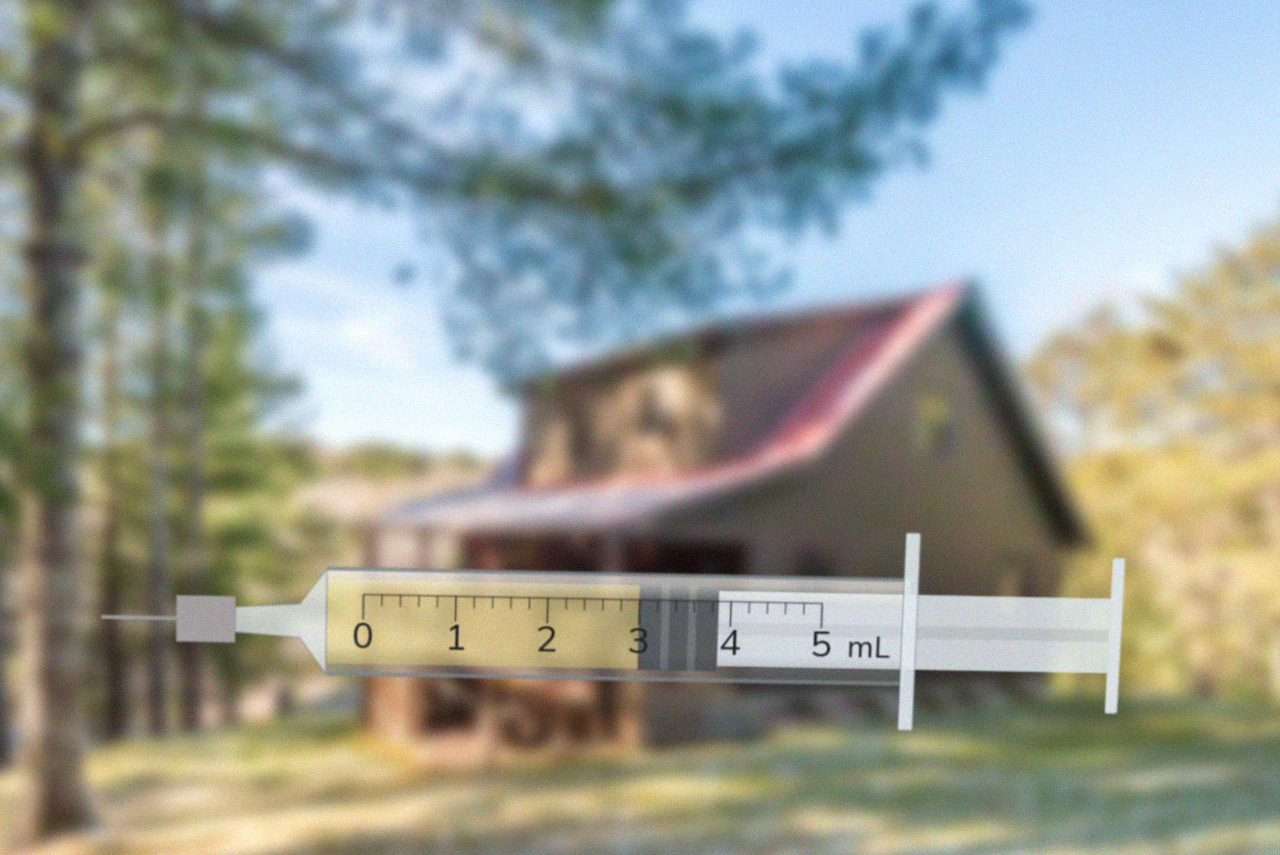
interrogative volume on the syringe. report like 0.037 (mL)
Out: 3 (mL)
